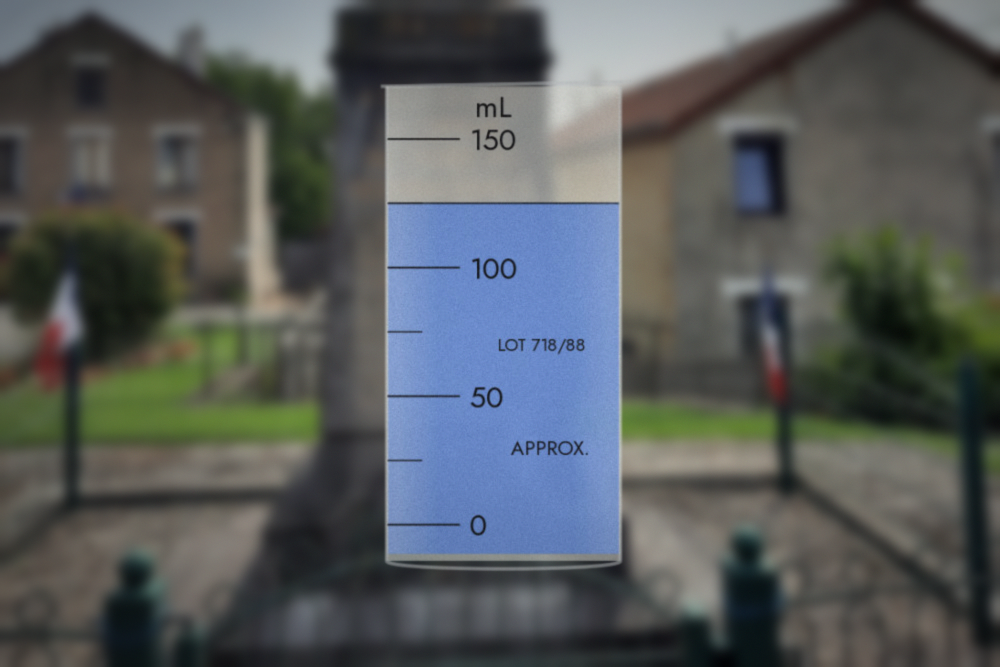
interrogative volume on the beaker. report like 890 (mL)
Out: 125 (mL)
